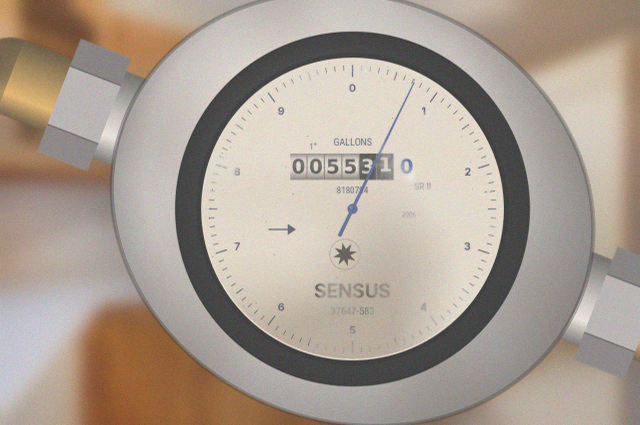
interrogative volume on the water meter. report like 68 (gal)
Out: 55310.7 (gal)
